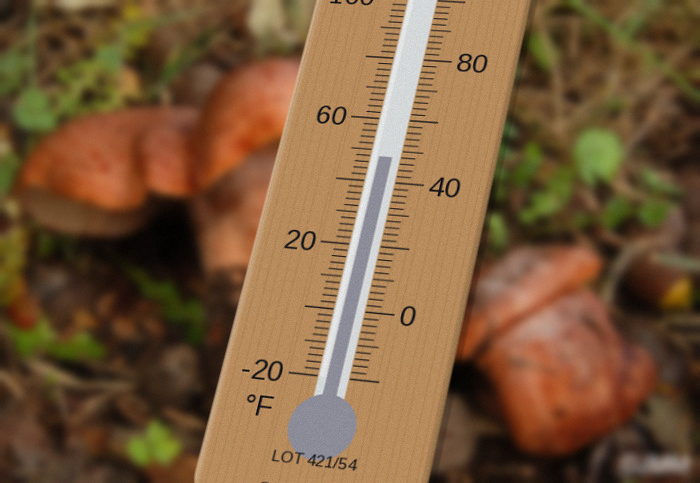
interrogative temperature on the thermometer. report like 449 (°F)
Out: 48 (°F)
